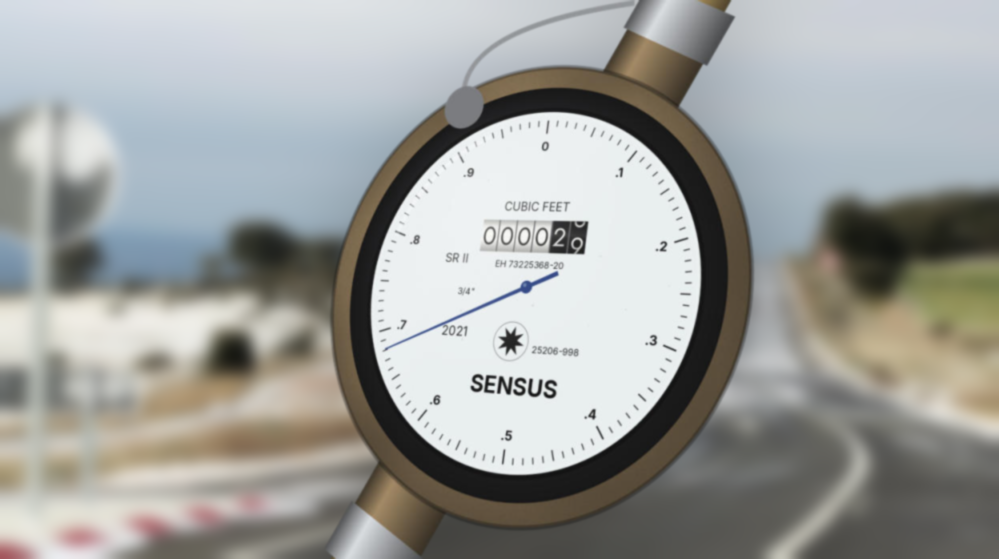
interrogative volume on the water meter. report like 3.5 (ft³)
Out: 28.68 (ft³)
